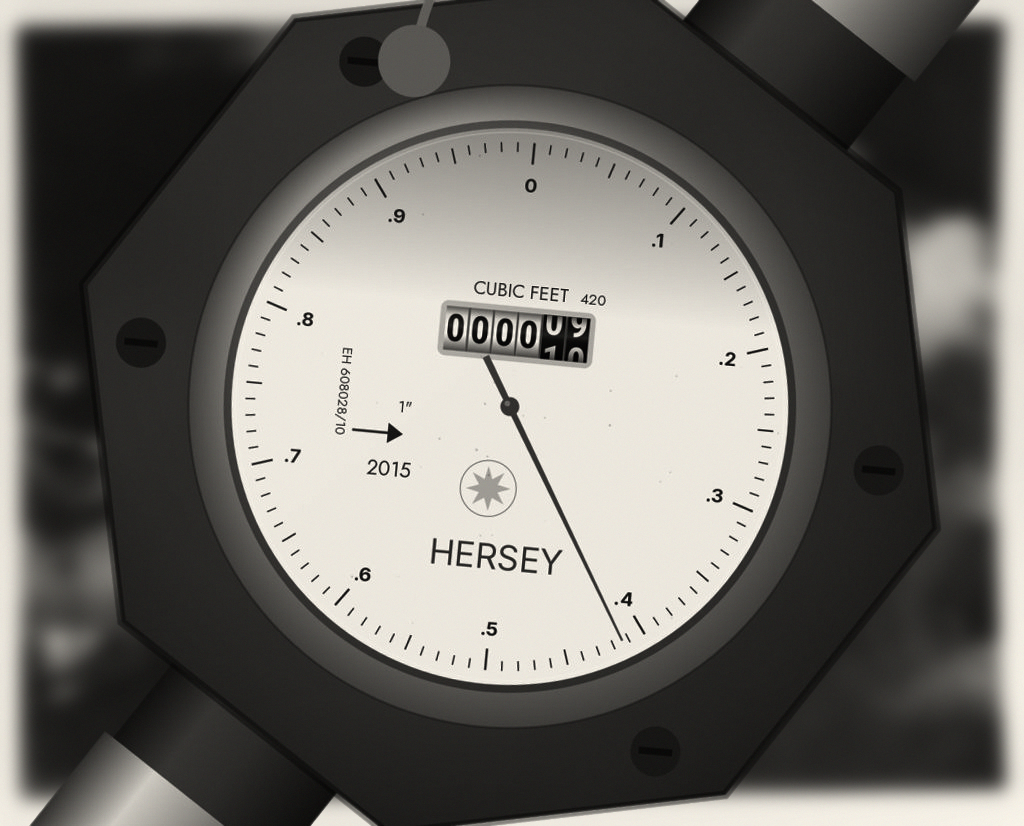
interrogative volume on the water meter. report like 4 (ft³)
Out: 9.41 (ft³)
